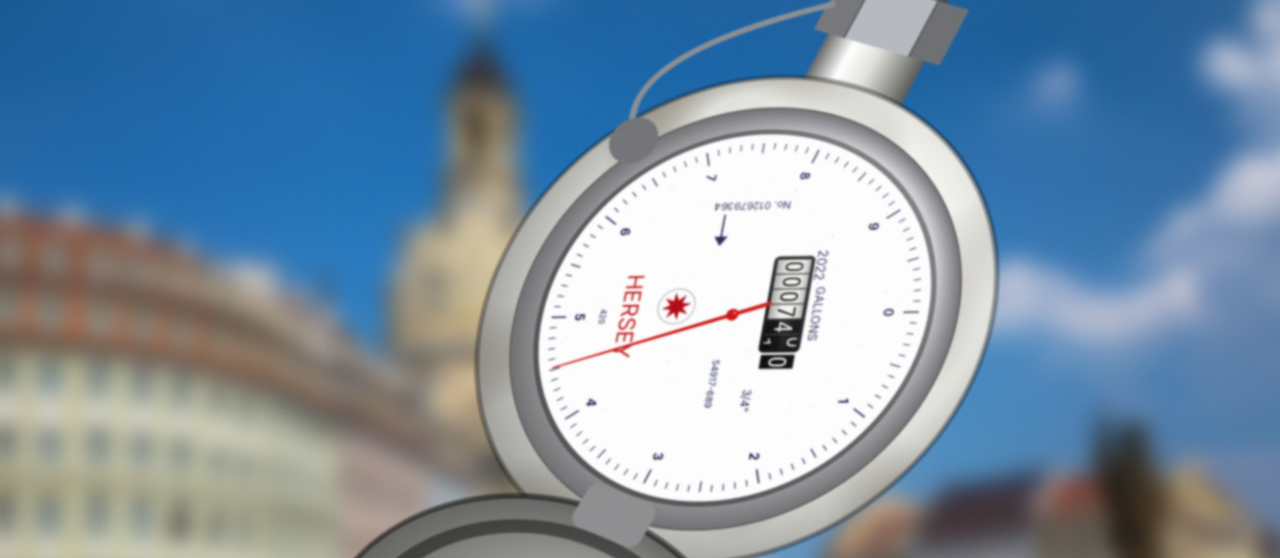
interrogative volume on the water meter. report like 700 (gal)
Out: 7404.5 (gal)
